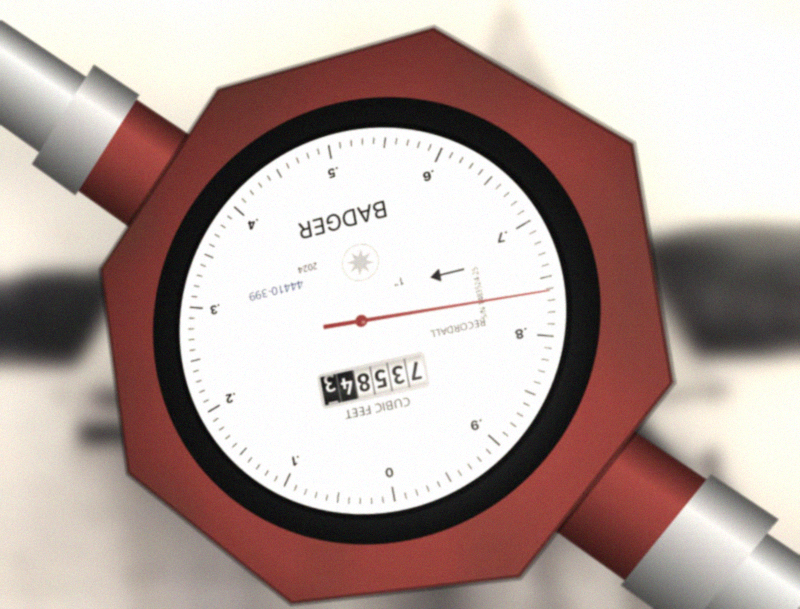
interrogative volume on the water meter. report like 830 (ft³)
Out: 735842.76 (ft³)
